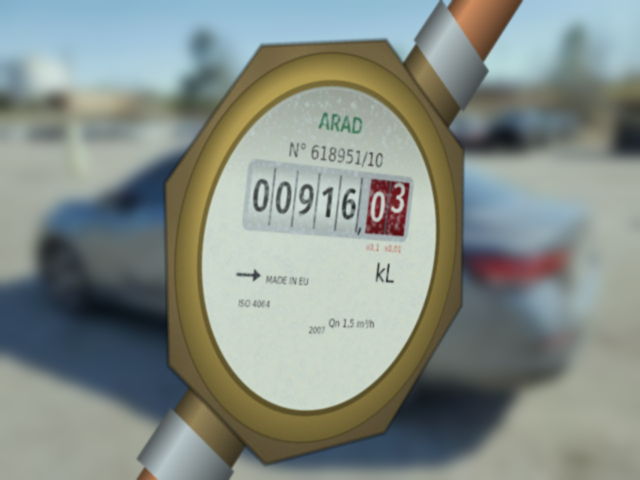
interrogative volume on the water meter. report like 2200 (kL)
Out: 916.03 (kL)
